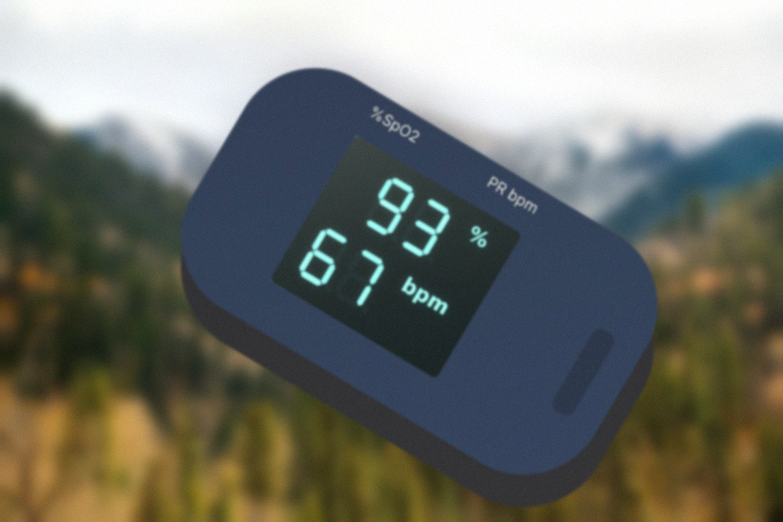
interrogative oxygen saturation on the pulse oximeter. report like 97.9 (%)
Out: 93 (%)
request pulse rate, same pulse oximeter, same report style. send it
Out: 67 (bpm)
